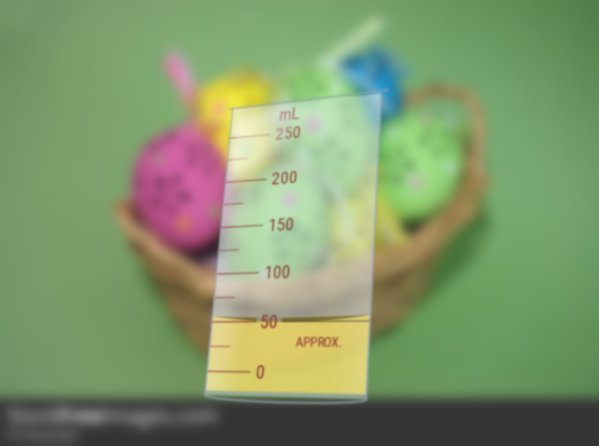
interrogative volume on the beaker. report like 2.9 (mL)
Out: 50 (mL)
